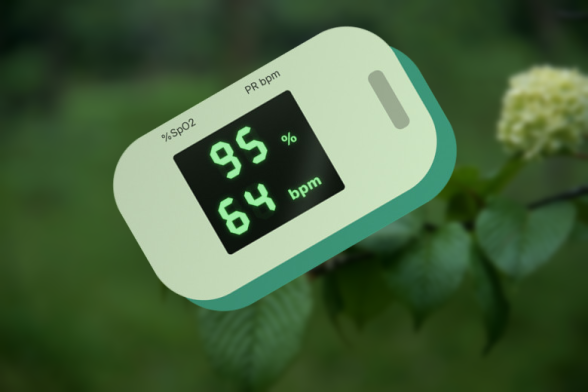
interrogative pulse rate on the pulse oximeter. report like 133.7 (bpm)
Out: 64 (bpm)
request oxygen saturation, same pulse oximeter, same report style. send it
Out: 95 (%)
